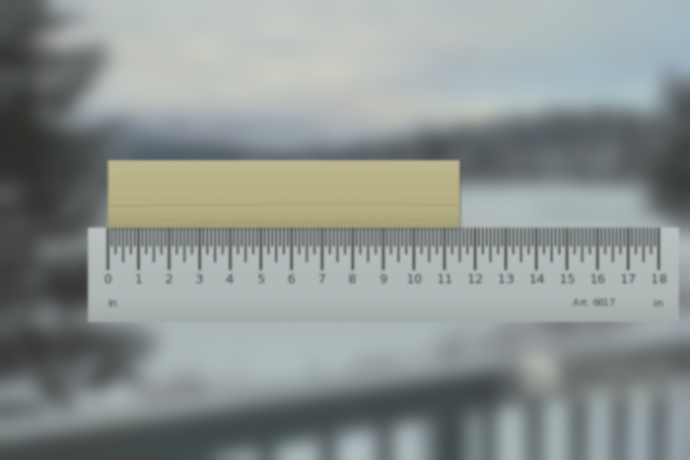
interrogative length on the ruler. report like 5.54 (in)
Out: 11.5 (in)
